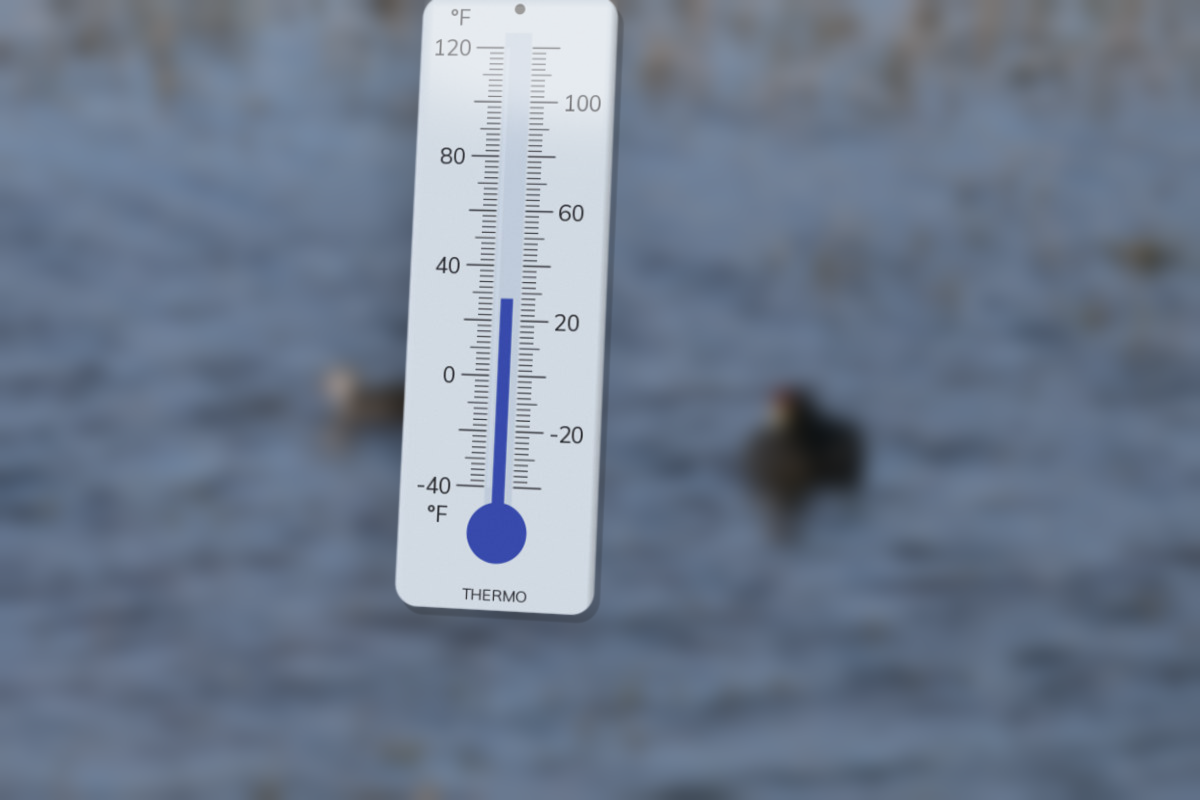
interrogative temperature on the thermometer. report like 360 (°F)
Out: 28 (°F)
